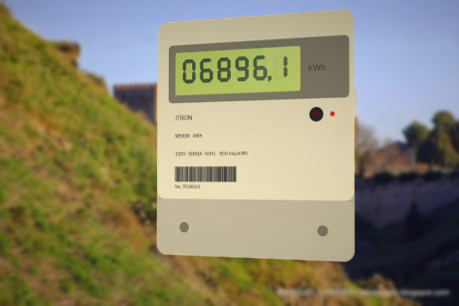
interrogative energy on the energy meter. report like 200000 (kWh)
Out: 6896.1 (kWh)
